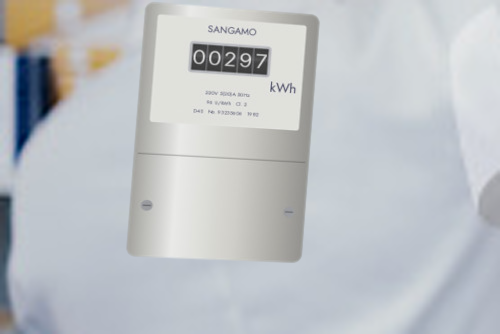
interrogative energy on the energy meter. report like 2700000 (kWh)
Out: 297 (kWh)
